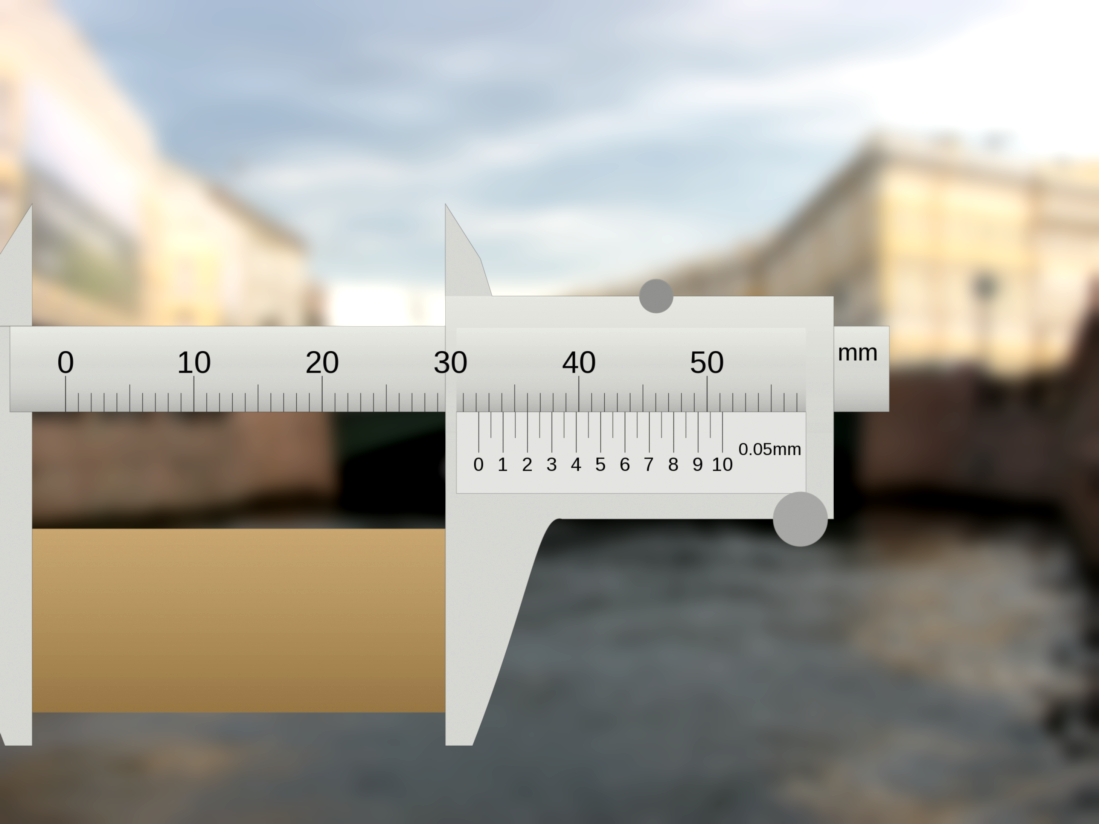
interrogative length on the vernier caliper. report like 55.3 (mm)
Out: 32.2 (mm)
